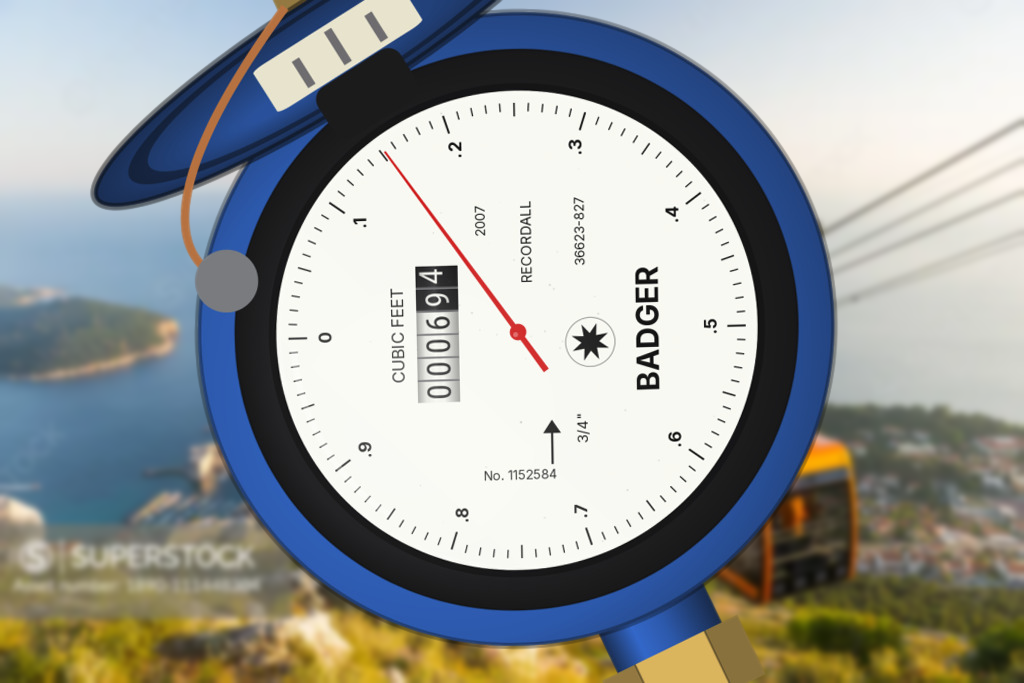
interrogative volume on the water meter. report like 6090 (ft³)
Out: 694.15 (ft³)
